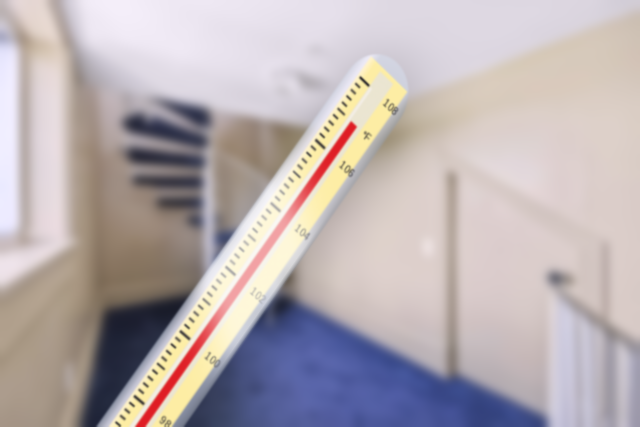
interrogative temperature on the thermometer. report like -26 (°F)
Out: 107 (°F)
